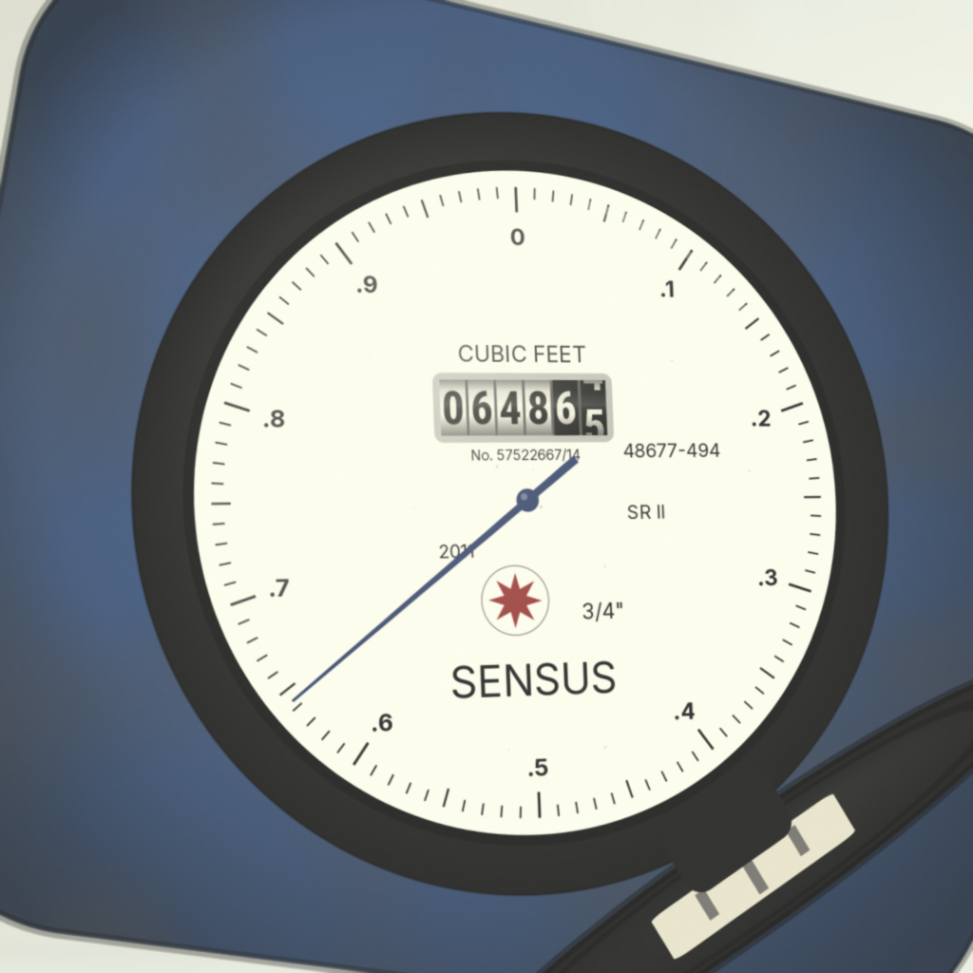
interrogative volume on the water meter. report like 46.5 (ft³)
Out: 64864.64 (ft³)
